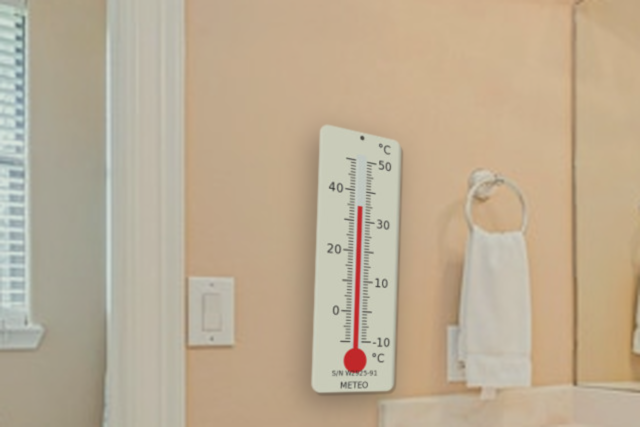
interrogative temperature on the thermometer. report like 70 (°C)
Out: 35 (°C)
